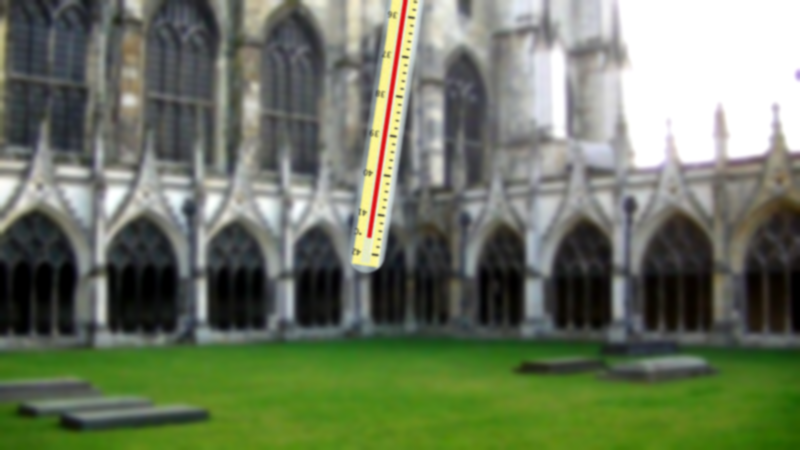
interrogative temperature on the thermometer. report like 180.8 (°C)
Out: 41.6 (°C)
